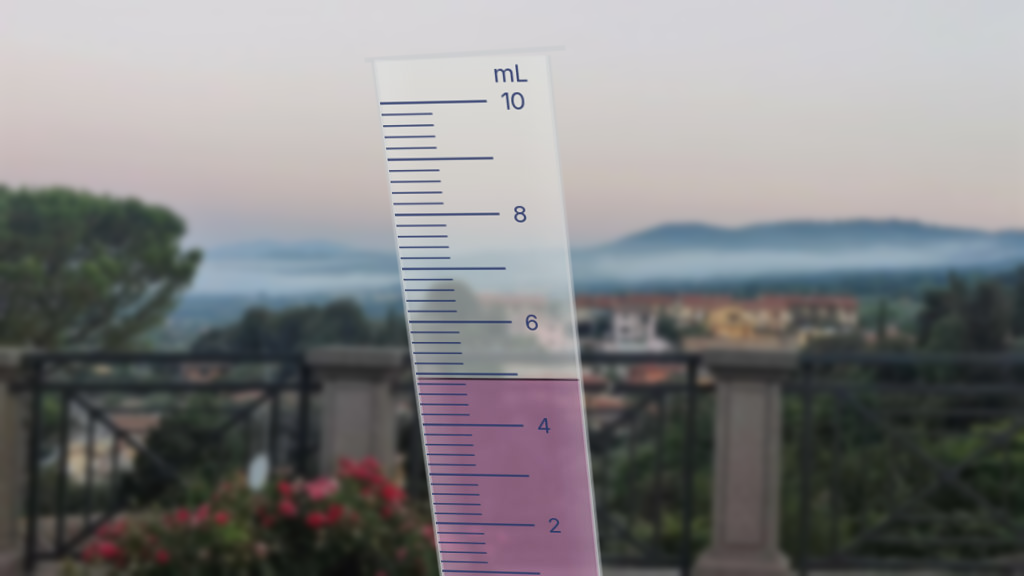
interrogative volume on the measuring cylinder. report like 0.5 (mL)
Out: 4.9 (mL)
